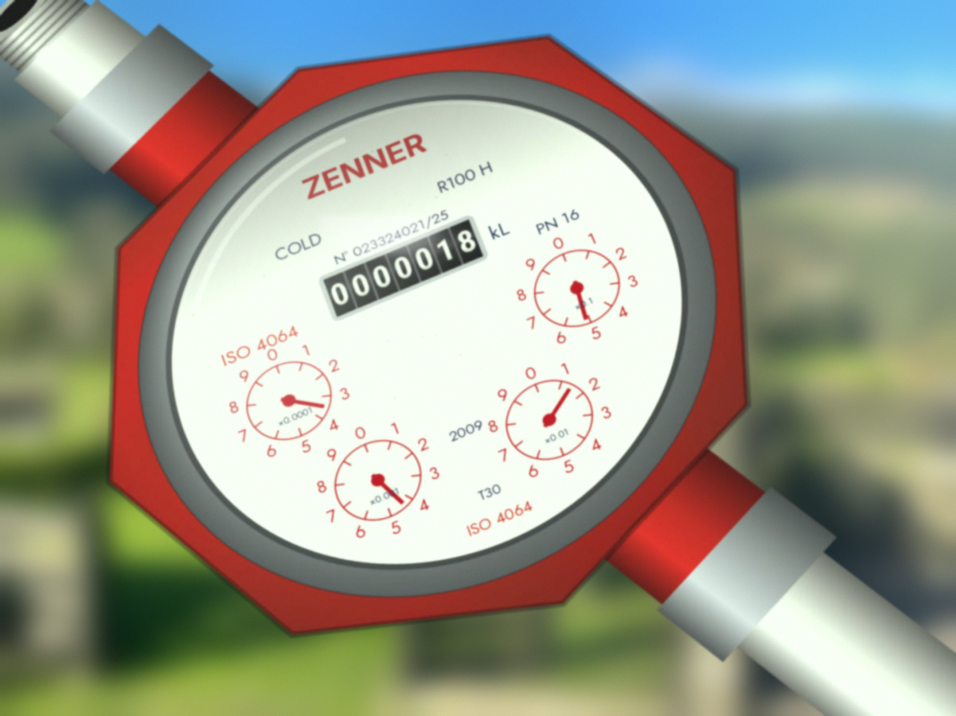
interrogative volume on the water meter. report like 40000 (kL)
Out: 18.5143 (kL)
